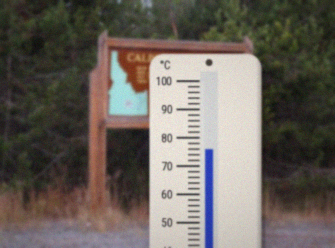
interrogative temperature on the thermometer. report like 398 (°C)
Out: 76 (°C)
